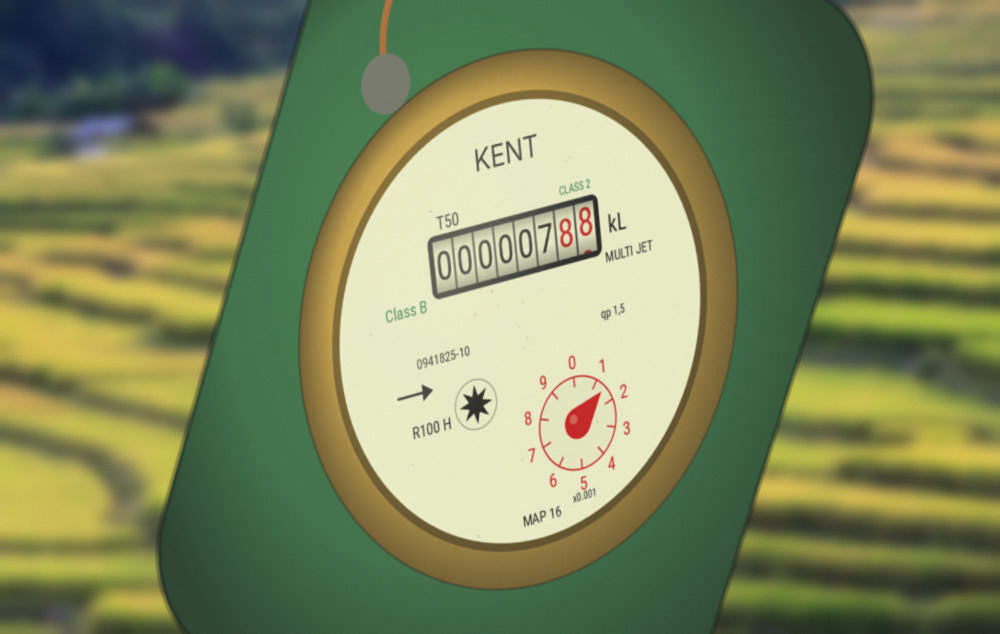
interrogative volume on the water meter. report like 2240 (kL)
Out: 7.881 (kL)
